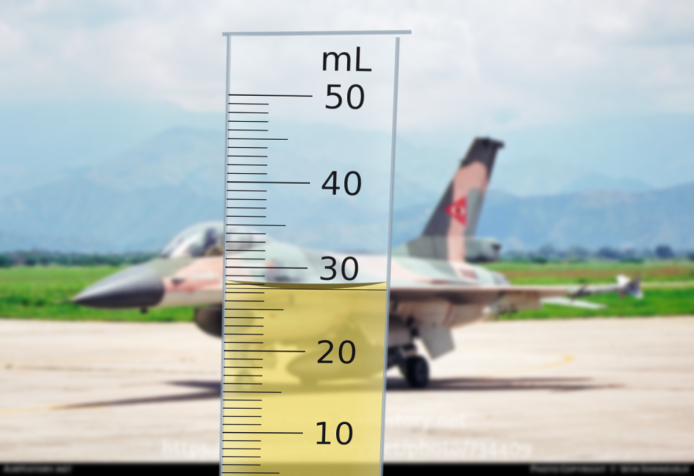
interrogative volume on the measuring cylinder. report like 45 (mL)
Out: 27.5 (mL)
